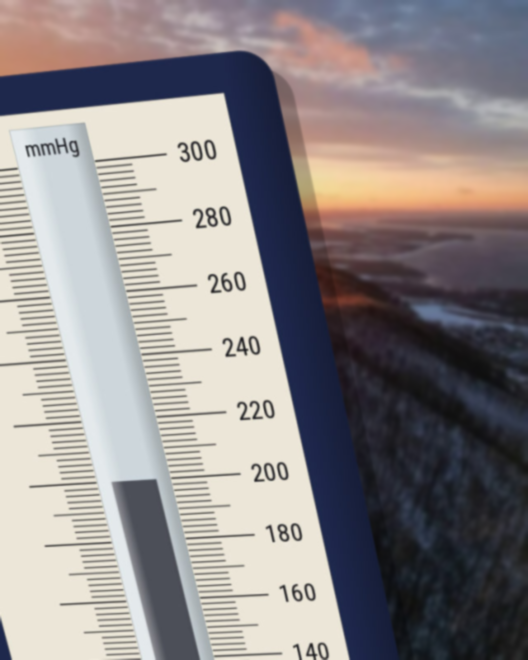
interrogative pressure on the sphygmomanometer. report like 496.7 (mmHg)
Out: 200 (mmHg)
